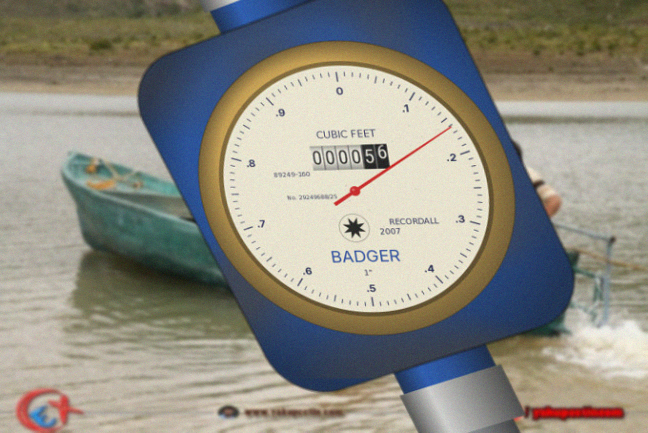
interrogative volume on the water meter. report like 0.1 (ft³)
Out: 56.16 (ft³)
